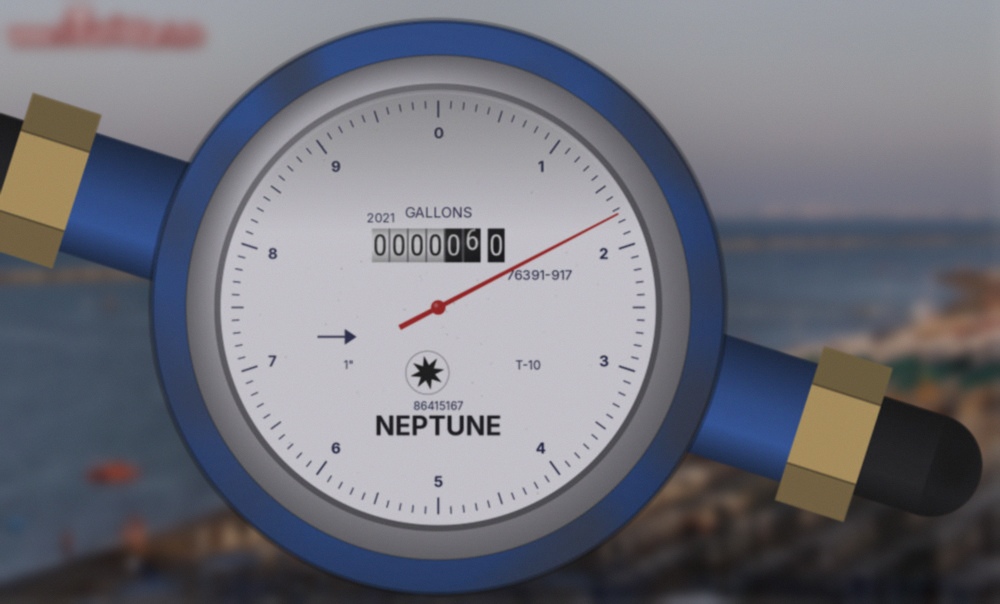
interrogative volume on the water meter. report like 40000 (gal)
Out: 61.7 (gal)
